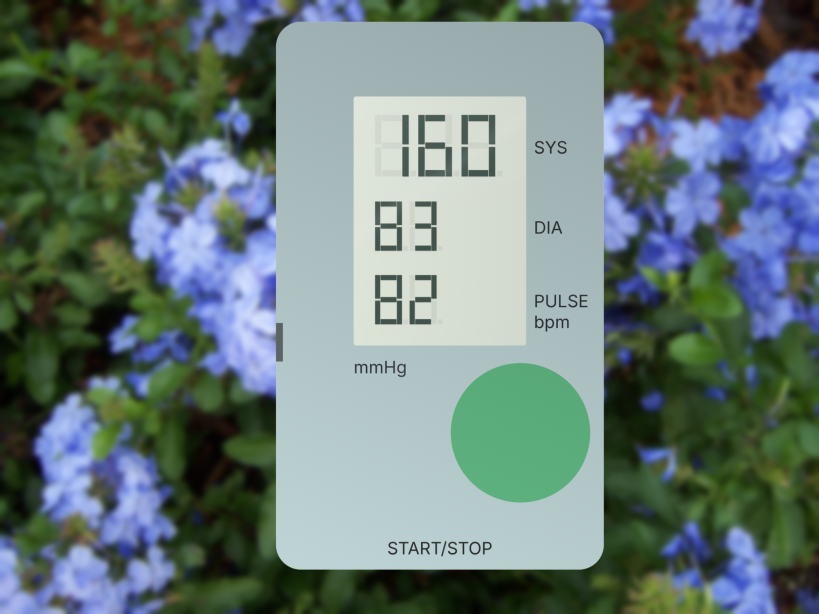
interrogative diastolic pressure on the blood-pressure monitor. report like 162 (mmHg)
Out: 83 (mmHg)
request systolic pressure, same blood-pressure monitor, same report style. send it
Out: 160 (mmHg)
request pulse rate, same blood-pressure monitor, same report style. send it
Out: 82 (bpm)
